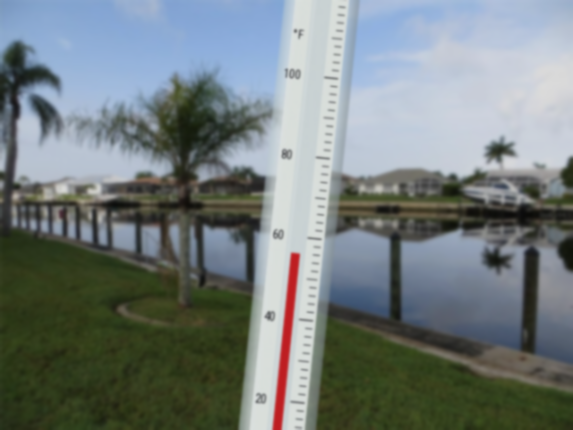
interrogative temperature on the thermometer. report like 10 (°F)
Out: 56 (°F)
